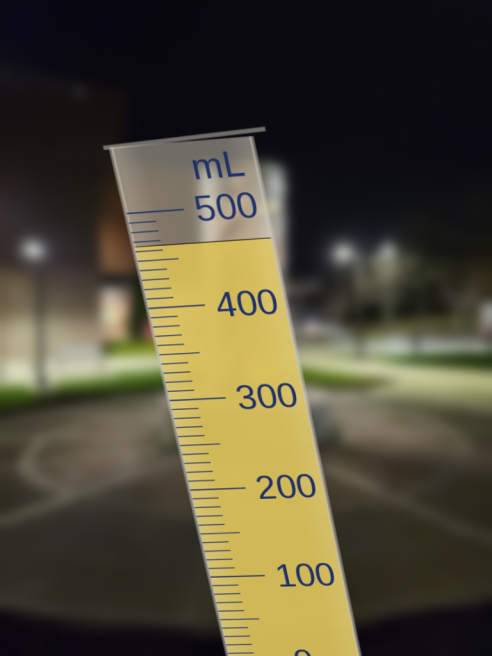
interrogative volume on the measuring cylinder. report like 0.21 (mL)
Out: 465 (mL)
